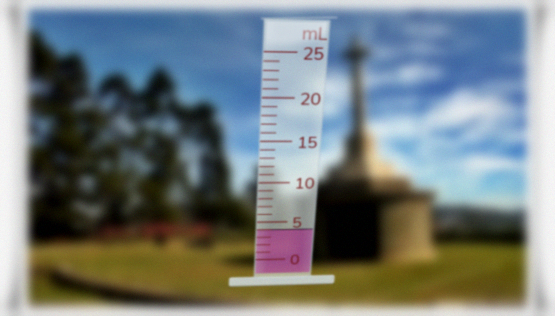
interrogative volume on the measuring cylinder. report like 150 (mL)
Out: 4 (mL)
